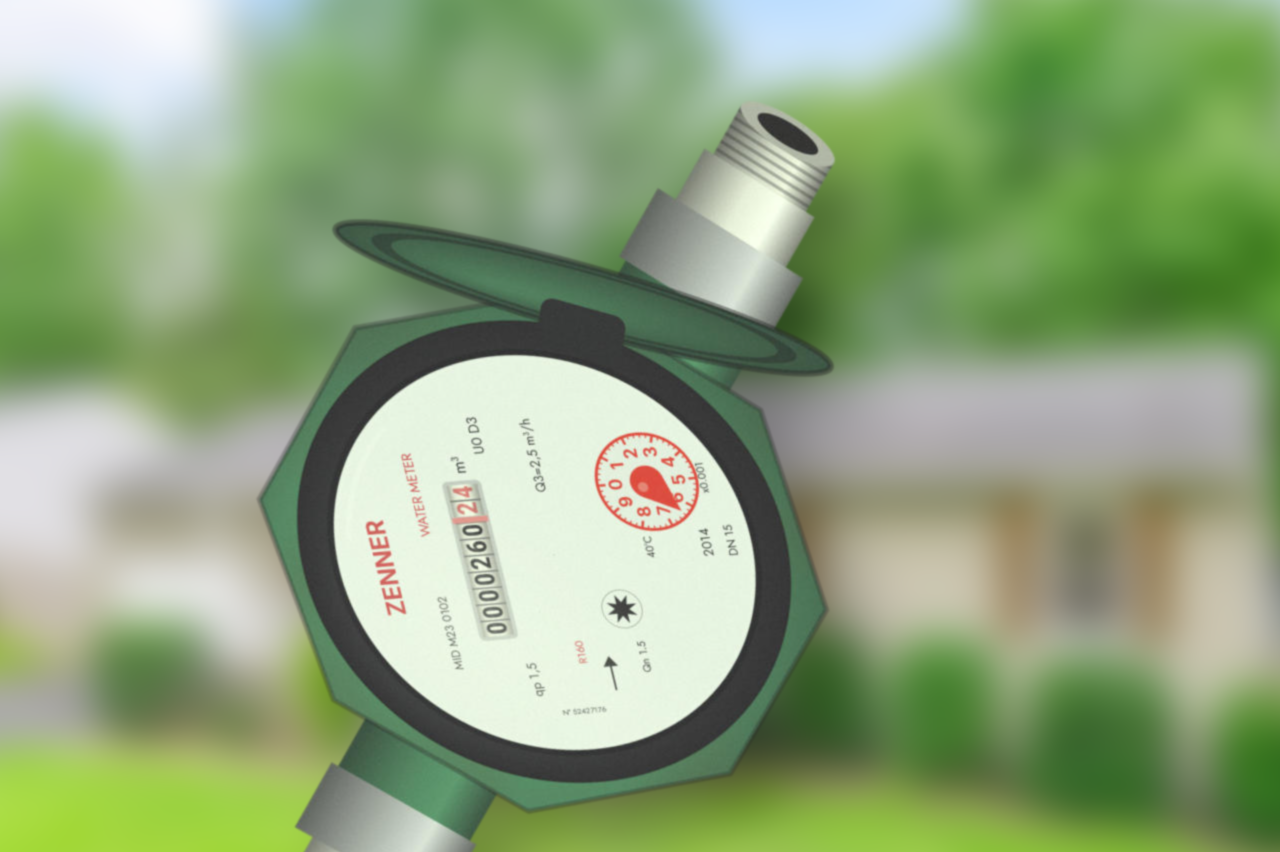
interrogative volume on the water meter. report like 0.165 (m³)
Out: 260.246 (m³)
